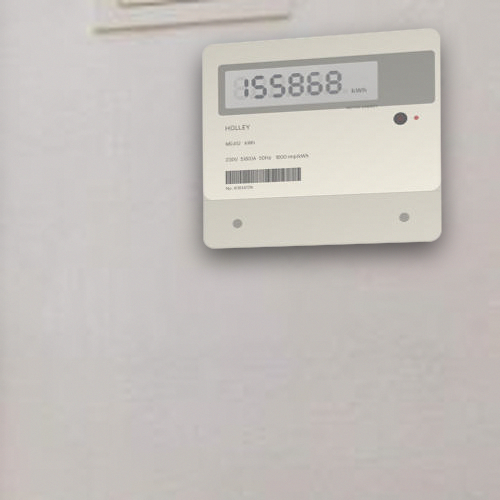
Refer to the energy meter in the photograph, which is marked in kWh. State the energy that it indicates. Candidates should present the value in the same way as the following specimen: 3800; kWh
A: 155868; kWh
